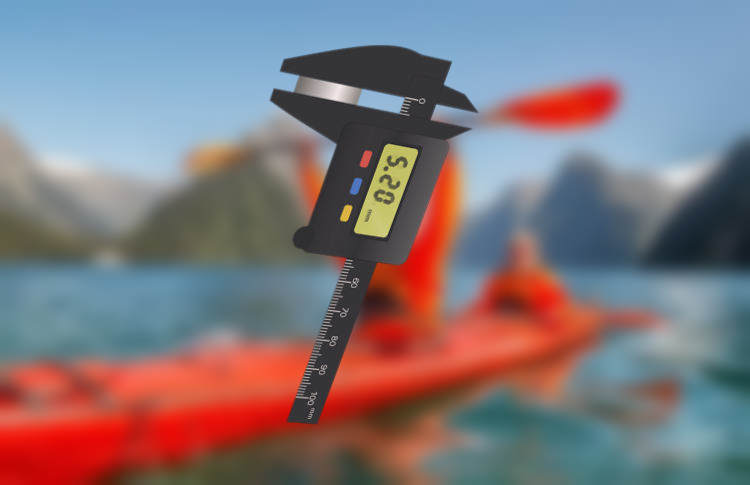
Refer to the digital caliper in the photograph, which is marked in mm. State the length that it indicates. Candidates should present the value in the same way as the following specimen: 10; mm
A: 5.20; mm
